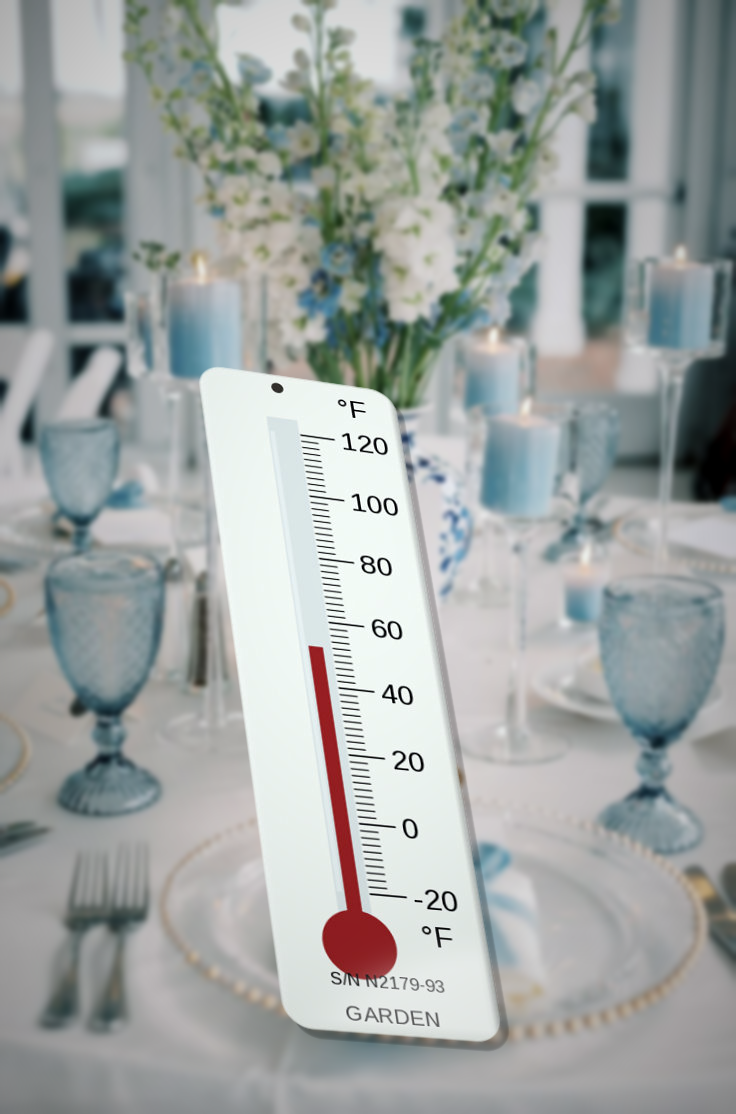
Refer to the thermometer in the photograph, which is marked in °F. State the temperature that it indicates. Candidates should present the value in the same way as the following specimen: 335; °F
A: 52; °F
